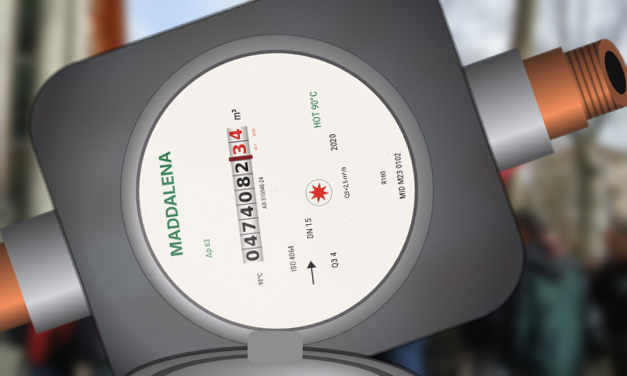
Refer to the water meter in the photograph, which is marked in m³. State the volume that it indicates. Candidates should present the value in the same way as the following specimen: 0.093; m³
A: 474082.34; m³
